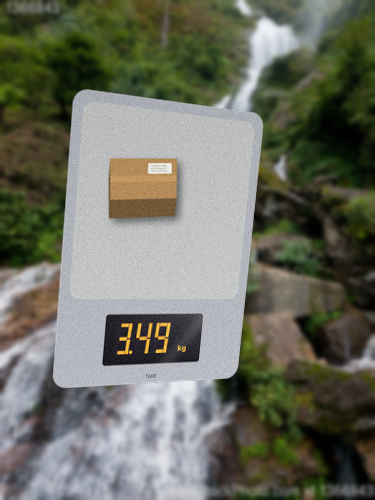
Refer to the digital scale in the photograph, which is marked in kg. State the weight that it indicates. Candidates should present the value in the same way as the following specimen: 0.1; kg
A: 3.49; kg
